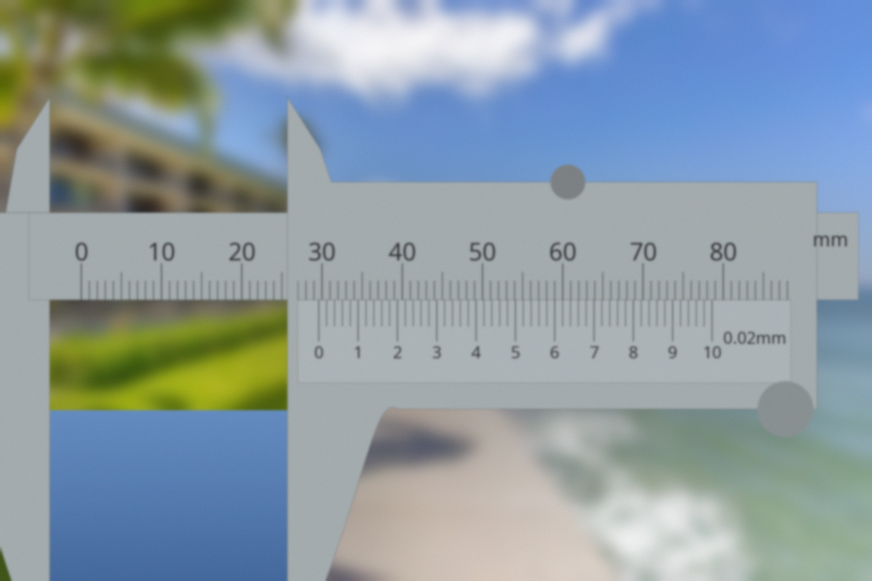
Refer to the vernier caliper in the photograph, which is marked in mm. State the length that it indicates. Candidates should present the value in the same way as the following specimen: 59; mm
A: 29.6; mm
